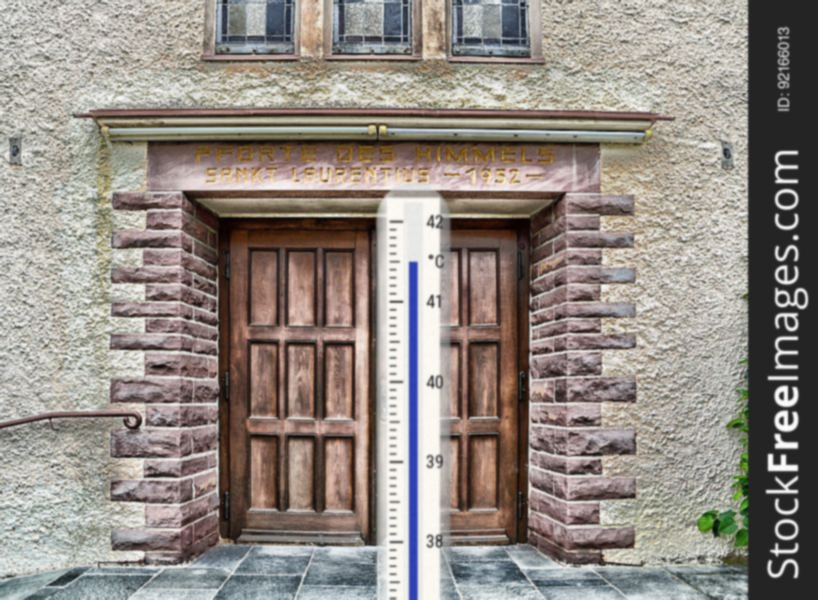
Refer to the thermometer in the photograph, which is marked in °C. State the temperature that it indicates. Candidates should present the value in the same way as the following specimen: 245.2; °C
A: 41.5; °C
